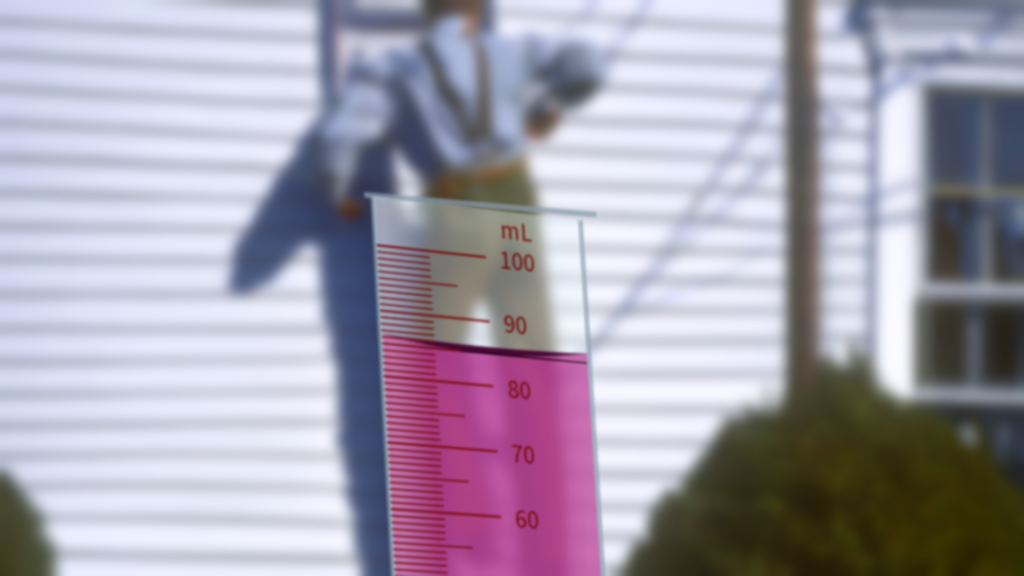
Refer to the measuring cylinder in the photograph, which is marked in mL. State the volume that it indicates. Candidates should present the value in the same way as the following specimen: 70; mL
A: 85; mL
